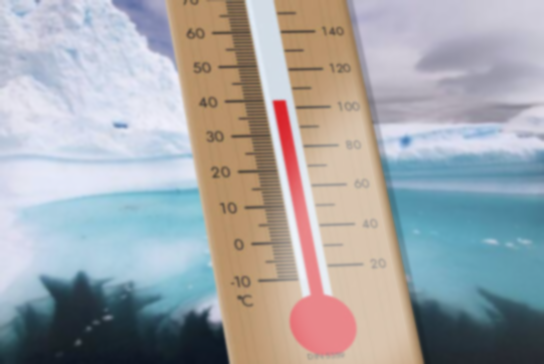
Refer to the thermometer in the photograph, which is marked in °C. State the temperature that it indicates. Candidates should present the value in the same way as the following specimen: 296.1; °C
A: 40; °C
